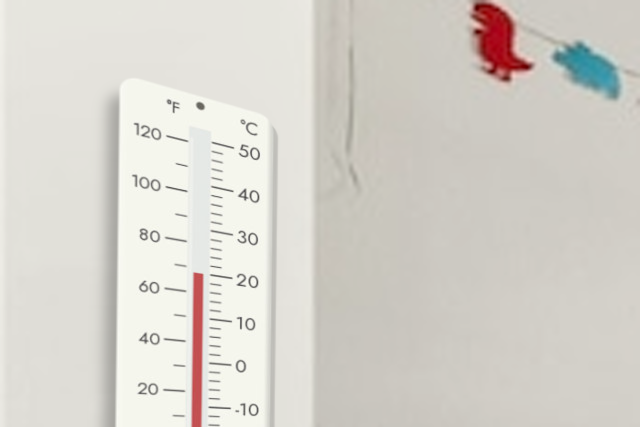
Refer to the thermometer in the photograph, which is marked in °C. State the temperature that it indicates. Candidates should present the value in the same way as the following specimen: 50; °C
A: 20; °C
